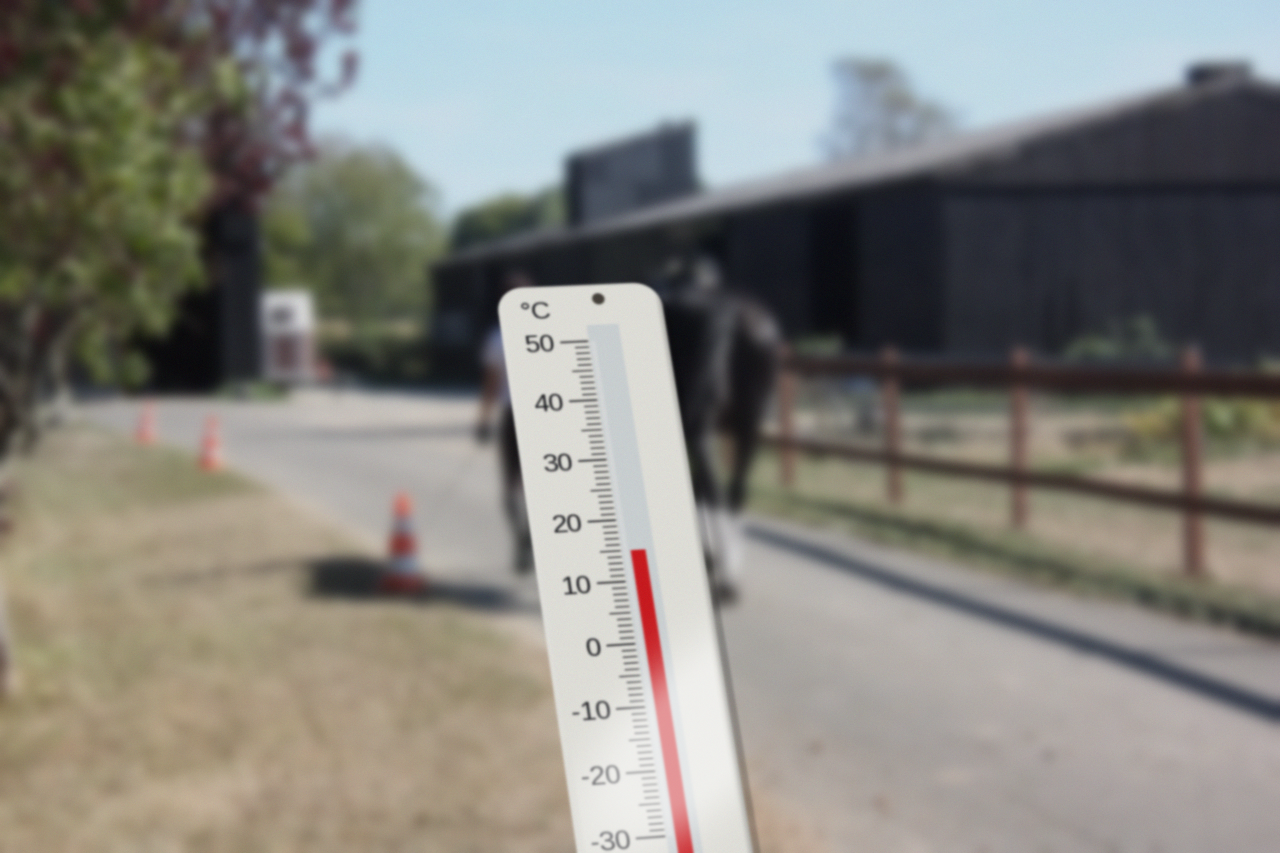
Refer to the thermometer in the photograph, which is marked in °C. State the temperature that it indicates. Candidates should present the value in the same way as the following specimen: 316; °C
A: 15; °C
